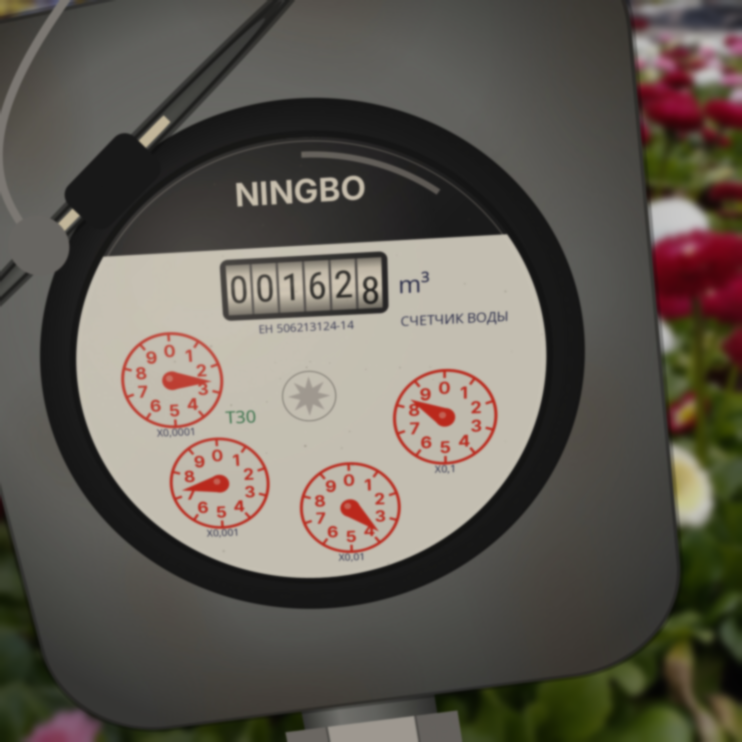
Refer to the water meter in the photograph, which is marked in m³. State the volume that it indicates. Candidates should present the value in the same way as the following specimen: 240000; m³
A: 1627.8372; m³
